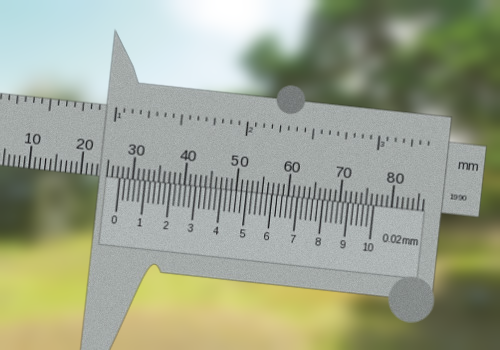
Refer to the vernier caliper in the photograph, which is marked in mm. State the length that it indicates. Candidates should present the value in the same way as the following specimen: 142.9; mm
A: 27.5; mm
